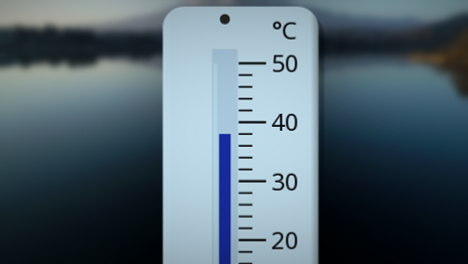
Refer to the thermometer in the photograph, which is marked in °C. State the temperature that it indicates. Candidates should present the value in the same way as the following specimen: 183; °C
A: 38; °C
